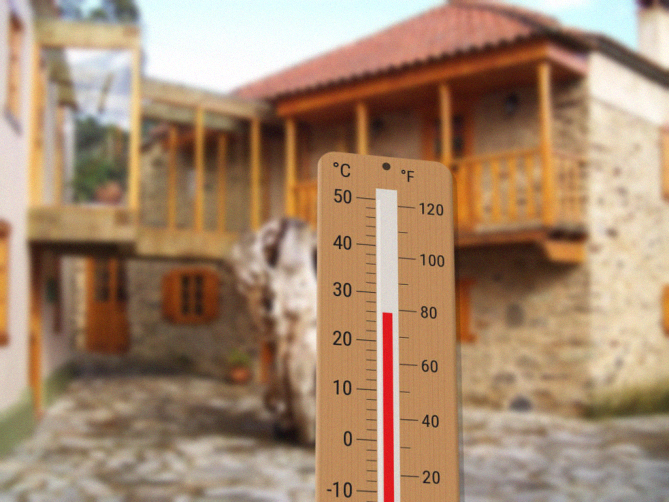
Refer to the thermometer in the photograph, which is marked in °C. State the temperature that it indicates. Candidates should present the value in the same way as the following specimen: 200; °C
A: 26; °C
